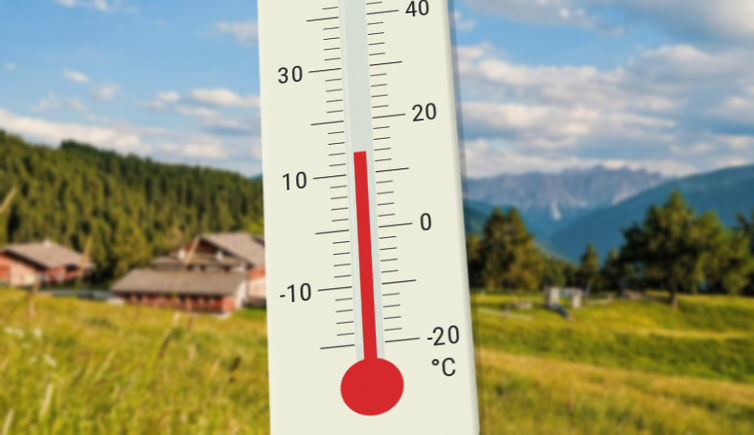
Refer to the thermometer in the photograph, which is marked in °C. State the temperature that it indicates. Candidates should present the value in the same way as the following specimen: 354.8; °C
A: 14; °C
